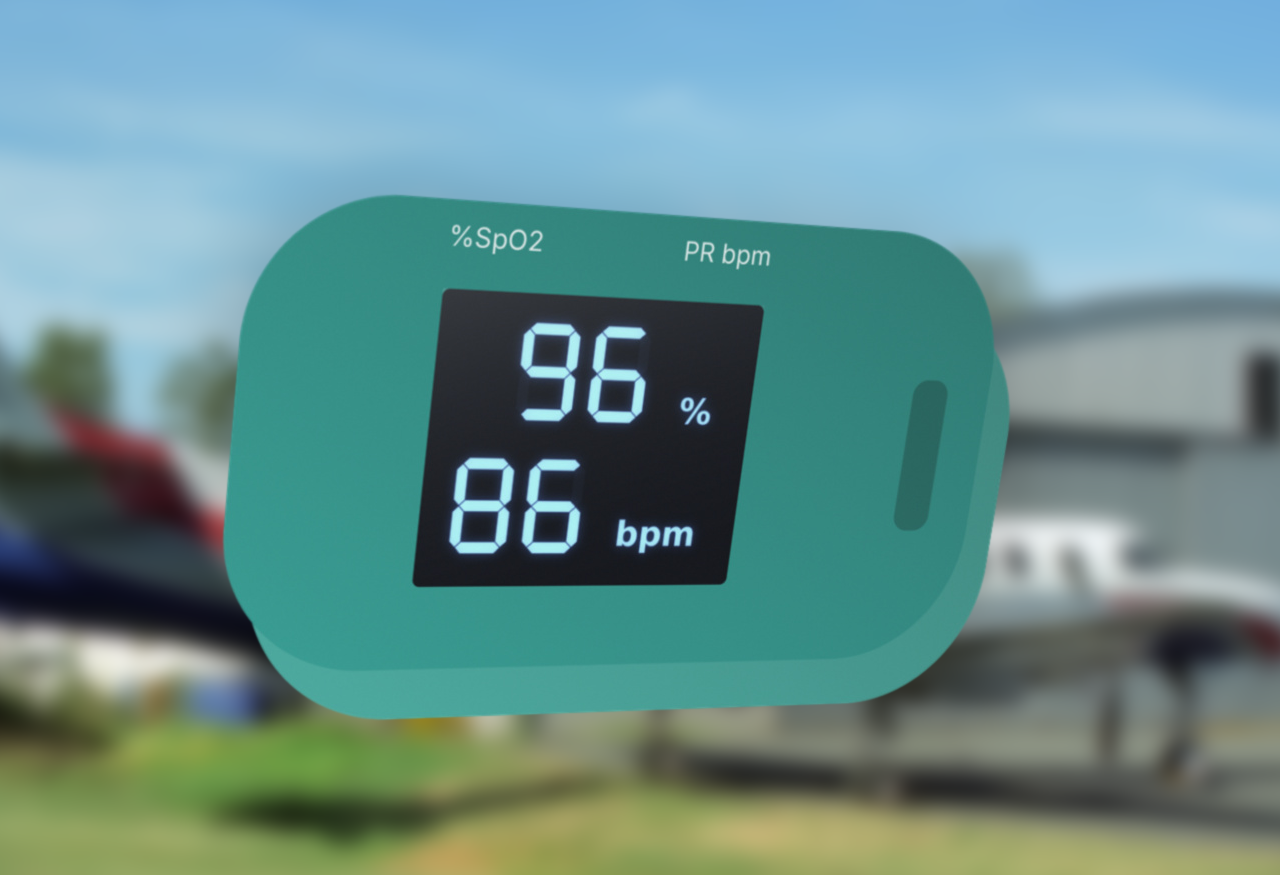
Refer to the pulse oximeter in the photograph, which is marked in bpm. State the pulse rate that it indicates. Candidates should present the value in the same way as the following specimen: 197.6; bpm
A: 86; bpm
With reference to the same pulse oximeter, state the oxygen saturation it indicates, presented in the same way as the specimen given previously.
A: 96; %
